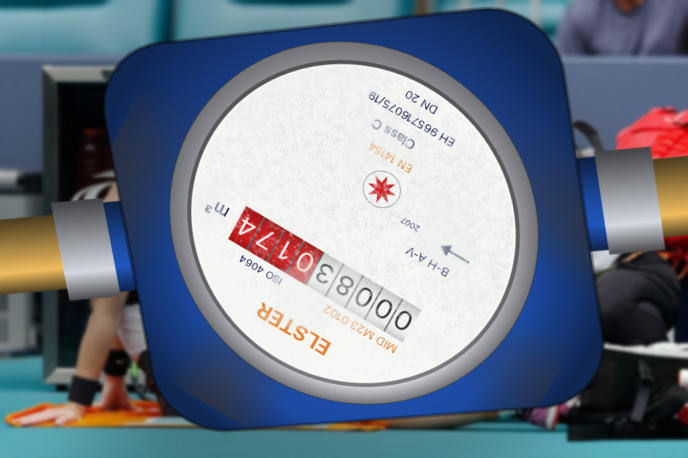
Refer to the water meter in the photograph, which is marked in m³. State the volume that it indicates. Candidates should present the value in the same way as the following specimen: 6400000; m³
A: 83.0174; m³
